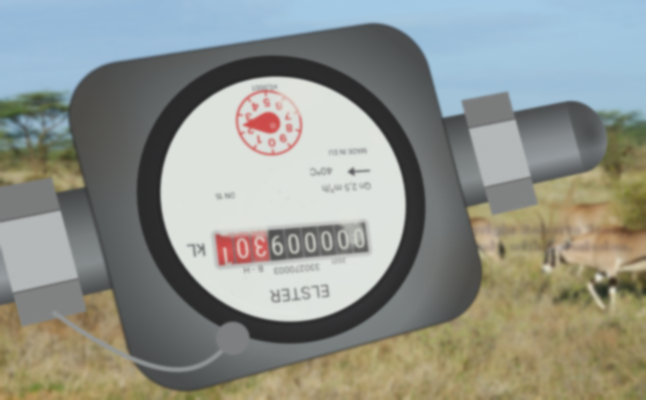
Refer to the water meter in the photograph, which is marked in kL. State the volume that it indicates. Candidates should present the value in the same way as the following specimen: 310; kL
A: 9.3012; kL
